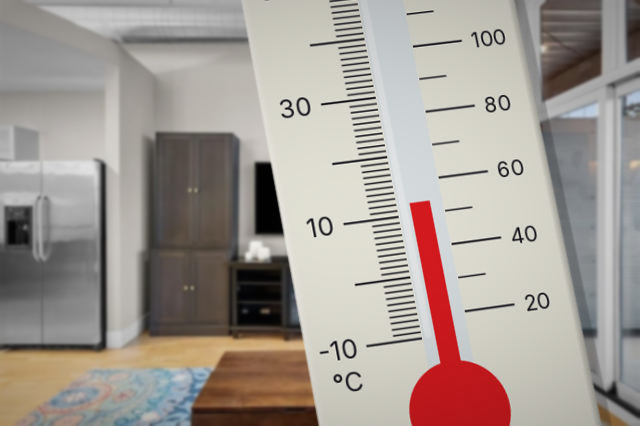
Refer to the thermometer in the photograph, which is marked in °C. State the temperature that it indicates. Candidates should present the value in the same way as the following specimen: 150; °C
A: 12; °C
